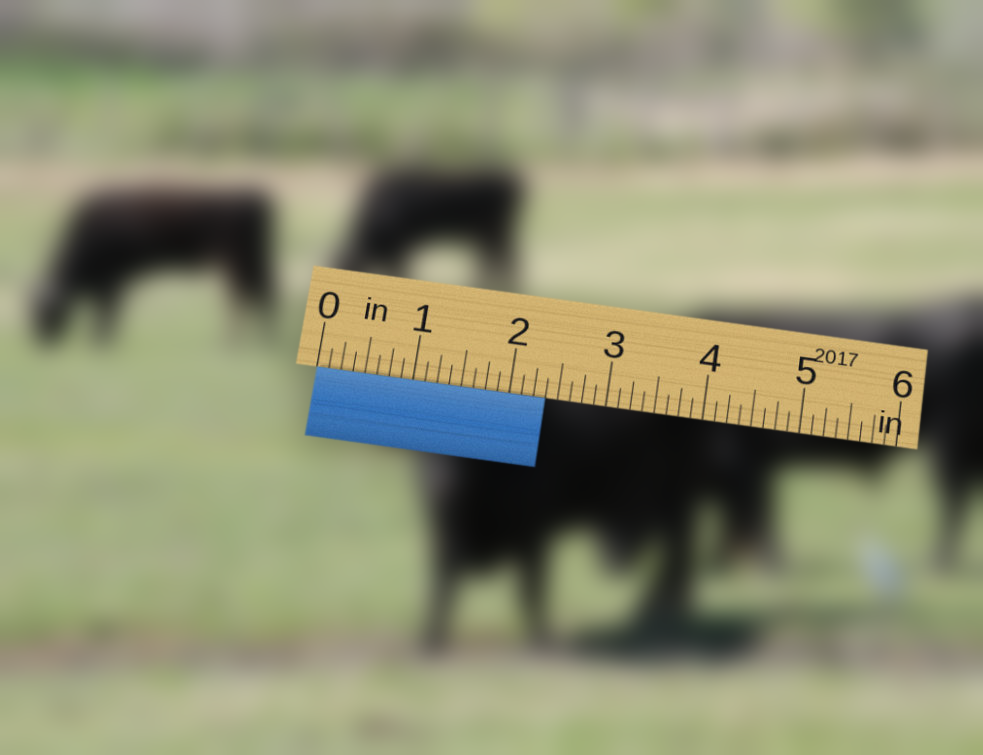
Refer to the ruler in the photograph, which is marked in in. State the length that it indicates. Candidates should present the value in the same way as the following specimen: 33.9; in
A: 2.375; in
